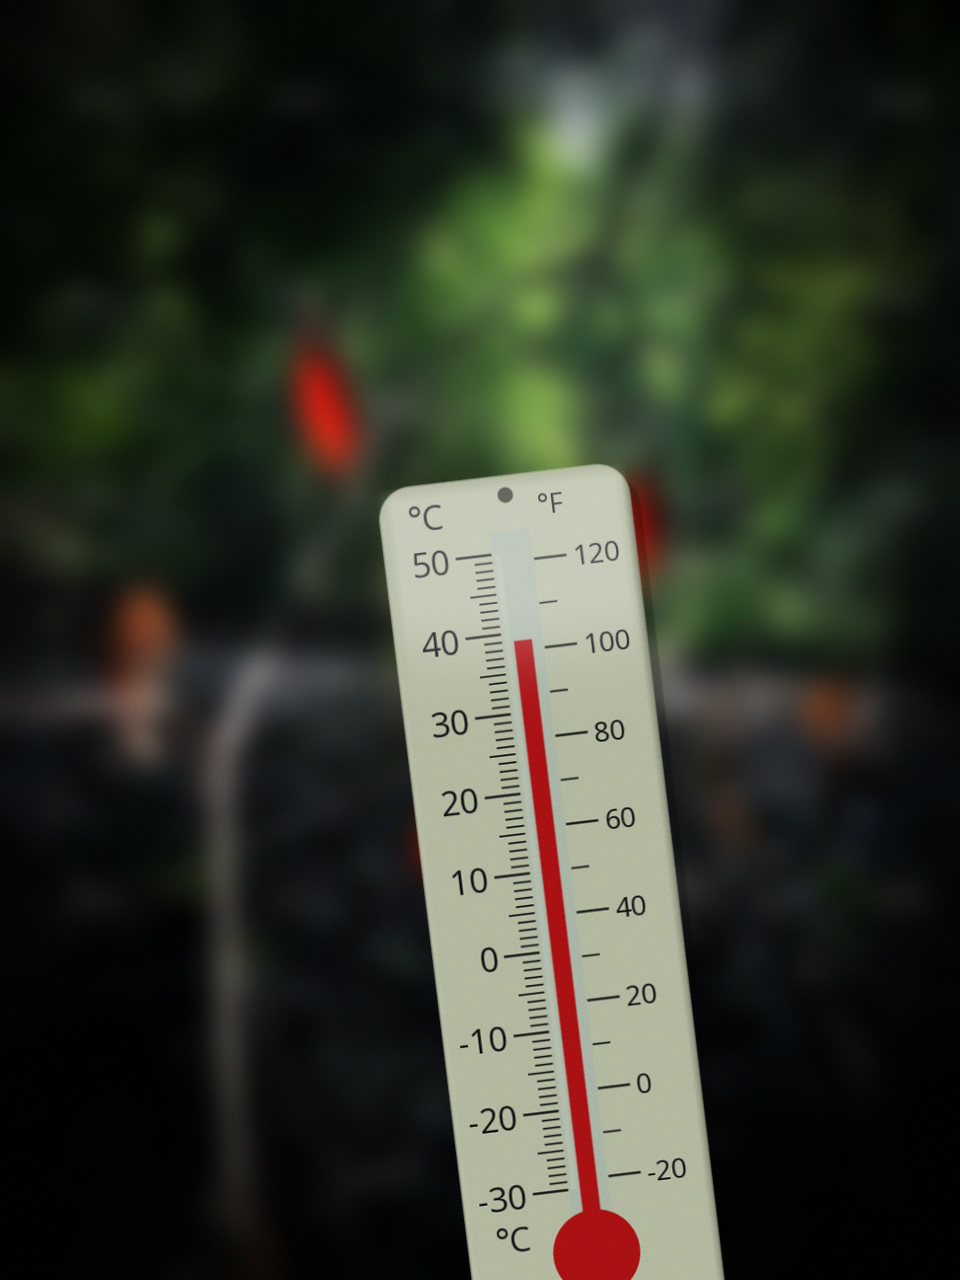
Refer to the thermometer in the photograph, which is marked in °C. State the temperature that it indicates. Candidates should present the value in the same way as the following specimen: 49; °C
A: 39; °C
